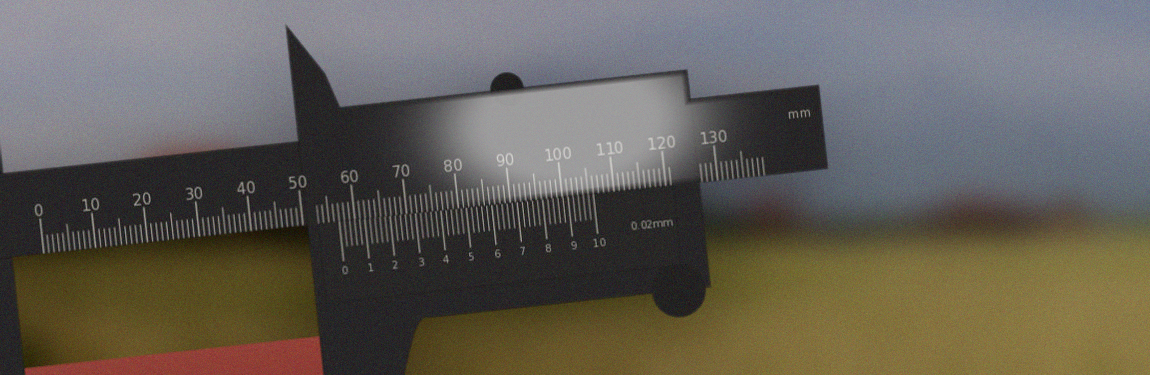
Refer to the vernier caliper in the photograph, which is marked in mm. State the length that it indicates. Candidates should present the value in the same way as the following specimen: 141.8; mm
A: 57.0; mm
